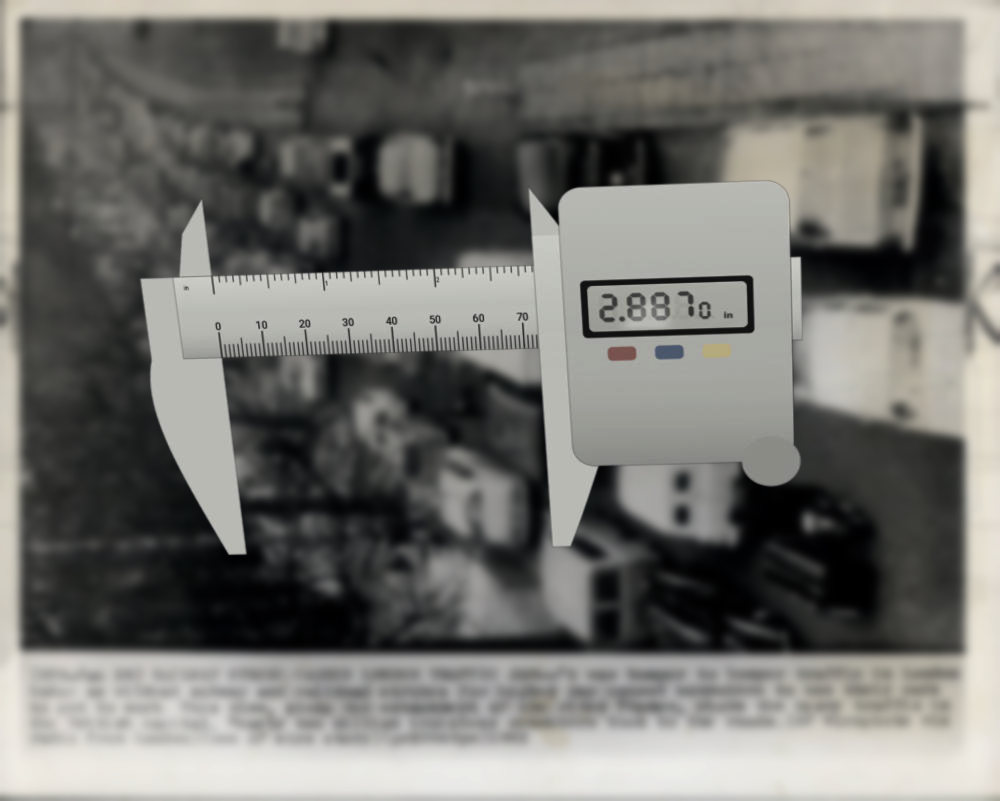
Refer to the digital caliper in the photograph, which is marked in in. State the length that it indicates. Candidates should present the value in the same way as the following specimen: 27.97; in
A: 2.8870; in
